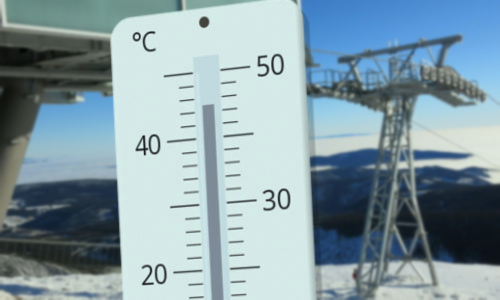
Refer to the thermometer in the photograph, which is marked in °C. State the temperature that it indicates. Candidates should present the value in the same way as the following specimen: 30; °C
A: 45; °C
